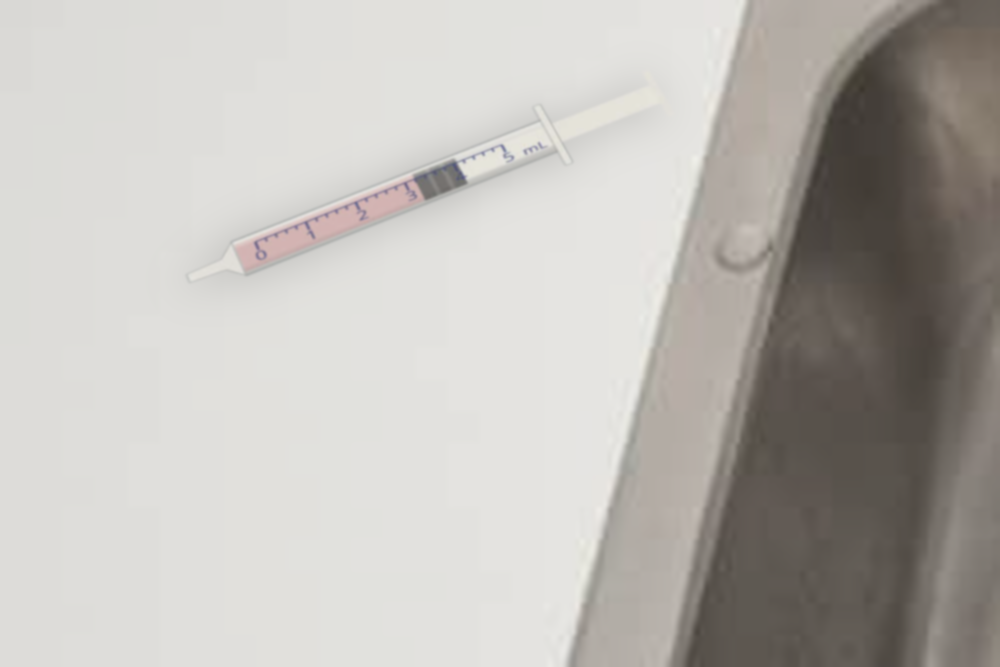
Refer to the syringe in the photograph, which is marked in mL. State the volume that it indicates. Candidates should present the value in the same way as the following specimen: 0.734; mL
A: 3.2; mL
